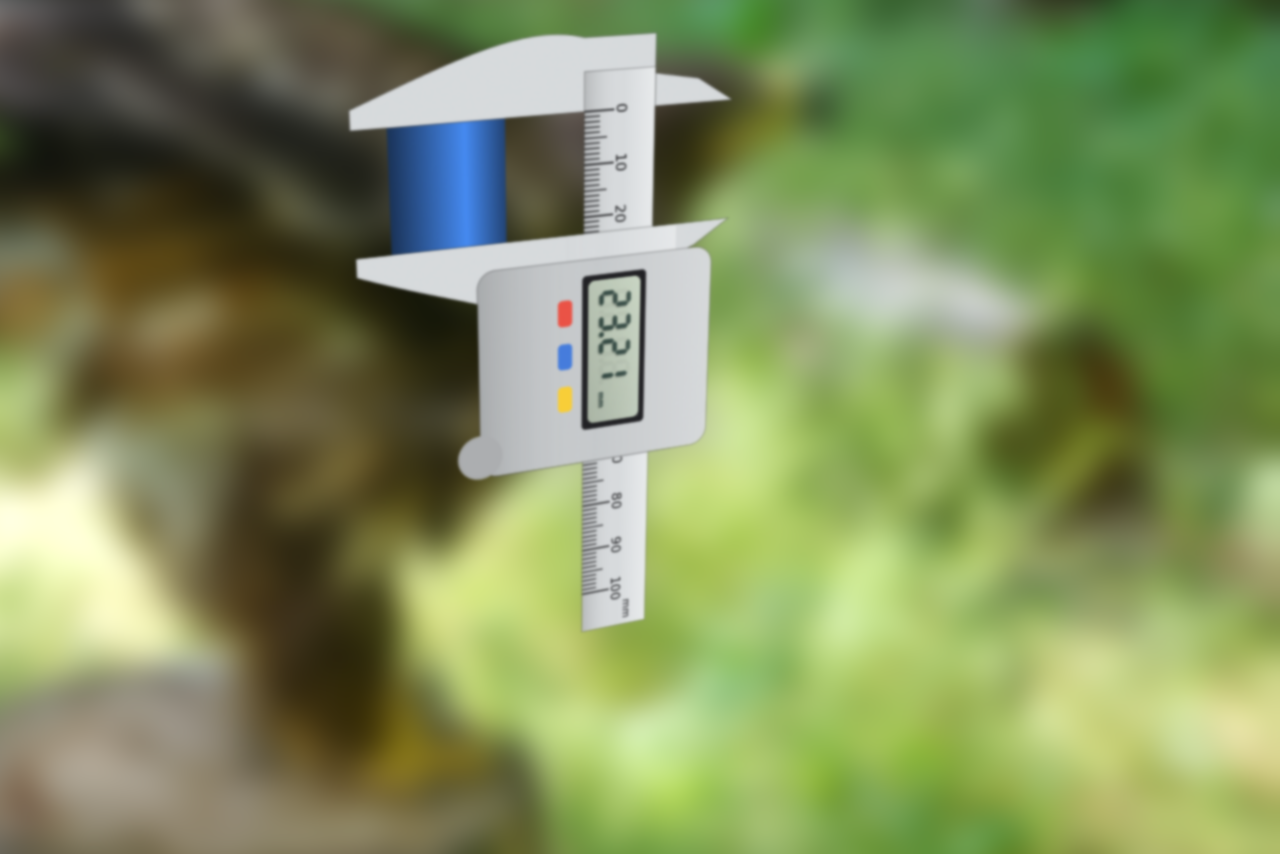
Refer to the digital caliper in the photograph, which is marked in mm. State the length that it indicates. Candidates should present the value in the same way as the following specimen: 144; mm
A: 23.21; mm
